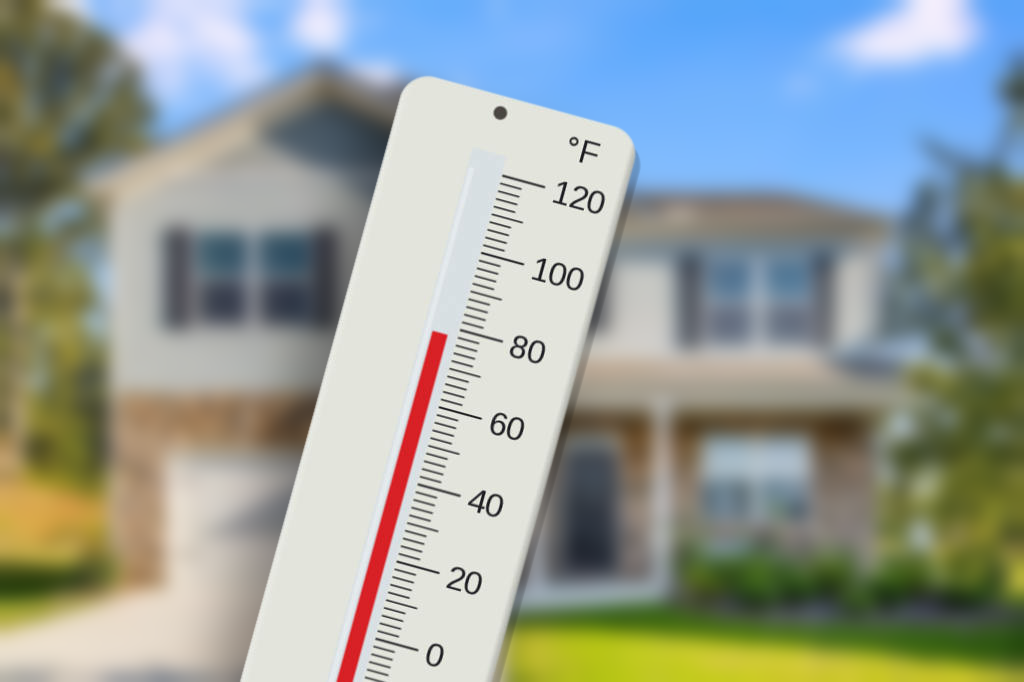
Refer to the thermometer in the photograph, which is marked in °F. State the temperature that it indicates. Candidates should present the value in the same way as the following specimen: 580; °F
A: 78; °F
